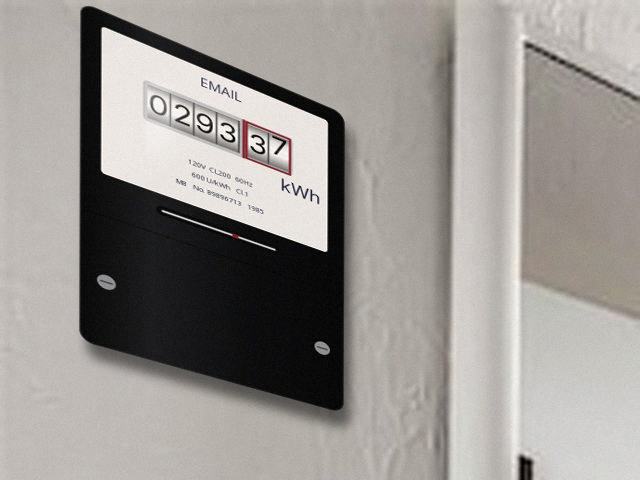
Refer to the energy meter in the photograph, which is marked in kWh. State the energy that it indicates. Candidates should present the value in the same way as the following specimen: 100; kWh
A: 293.37; kWh
